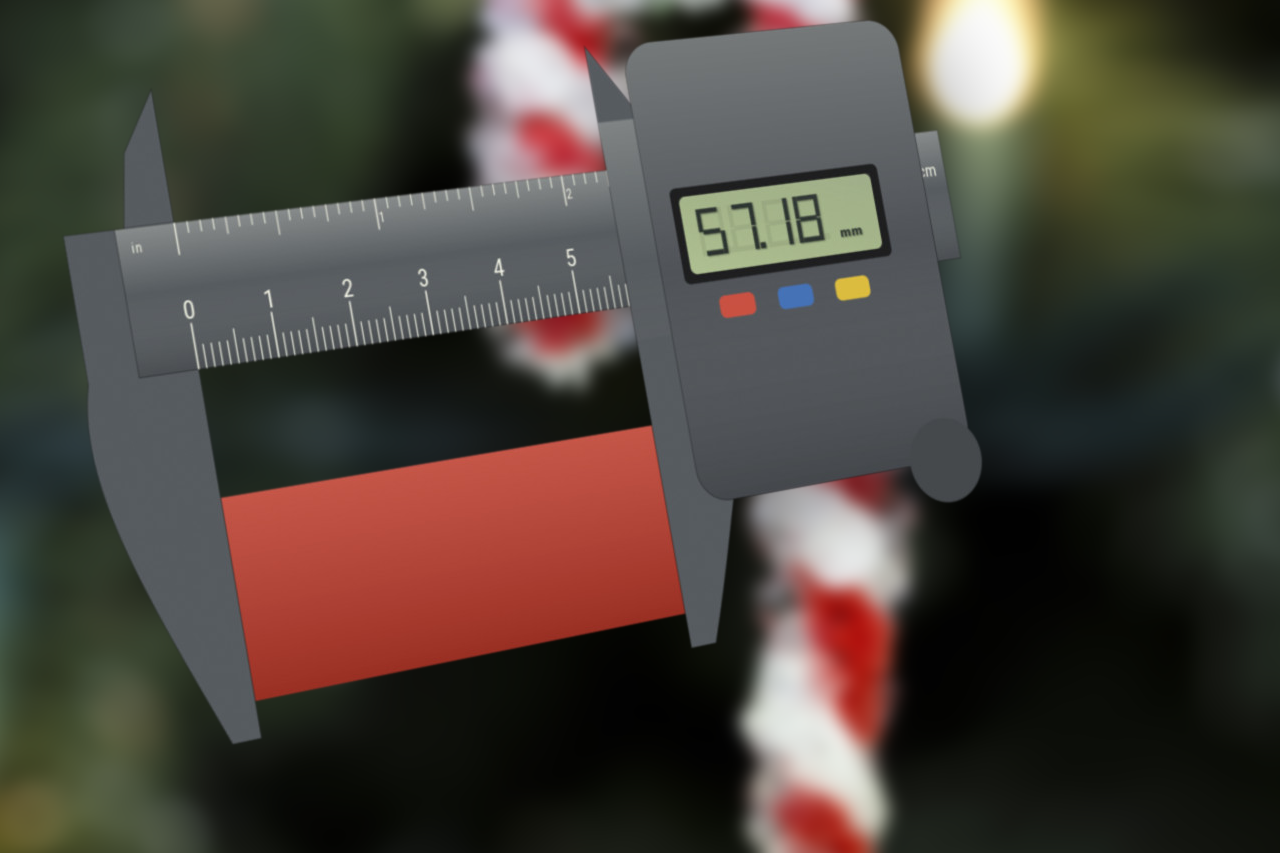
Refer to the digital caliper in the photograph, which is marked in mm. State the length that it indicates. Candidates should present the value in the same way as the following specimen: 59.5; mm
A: 57.18; mm
